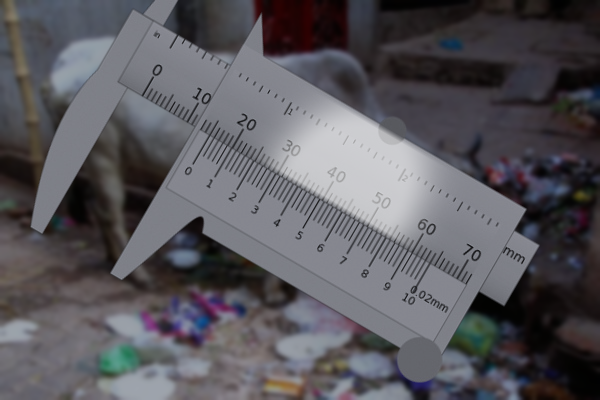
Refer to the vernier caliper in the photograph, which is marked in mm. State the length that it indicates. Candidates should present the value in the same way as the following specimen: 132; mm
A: 15.0; mm
